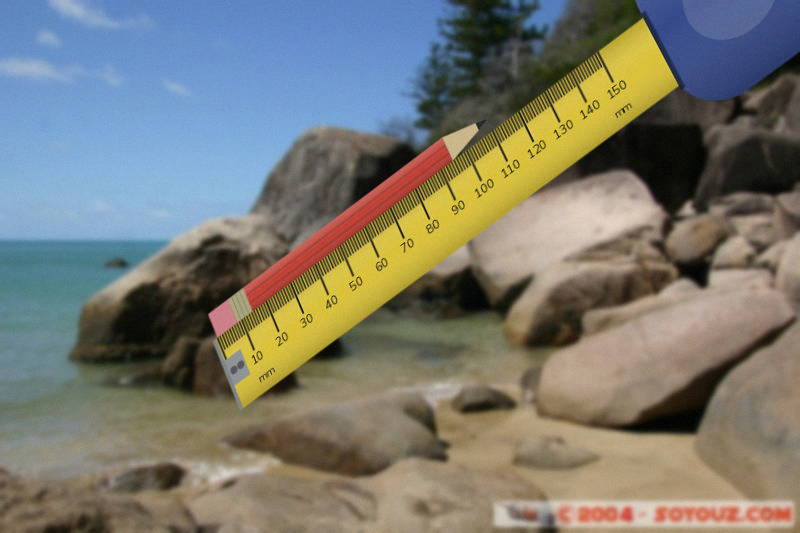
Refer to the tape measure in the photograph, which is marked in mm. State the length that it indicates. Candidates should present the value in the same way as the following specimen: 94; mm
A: 110; mm
